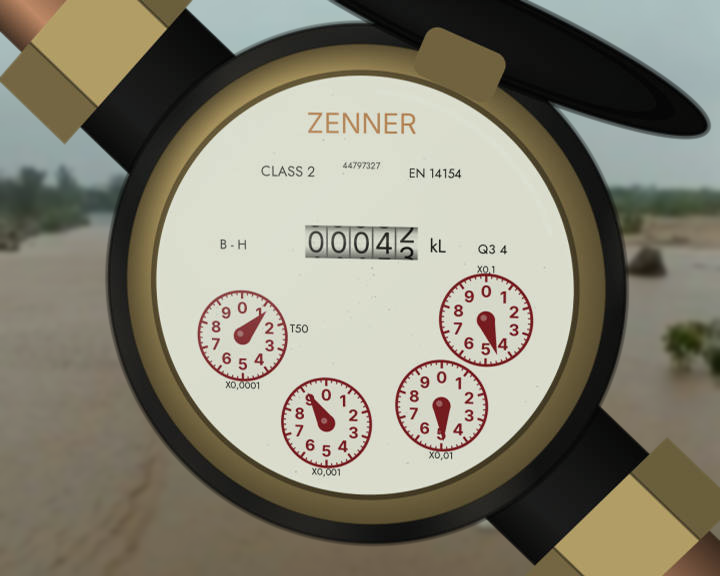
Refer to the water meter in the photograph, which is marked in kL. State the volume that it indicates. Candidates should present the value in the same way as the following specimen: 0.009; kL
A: 42.4491; kL
